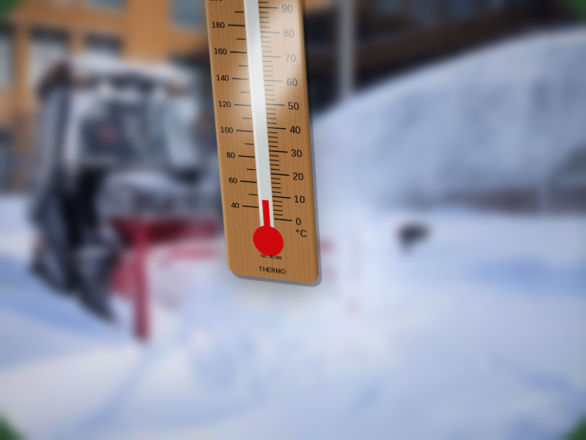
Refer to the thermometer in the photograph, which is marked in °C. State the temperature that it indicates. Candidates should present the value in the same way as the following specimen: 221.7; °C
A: 8; °C
